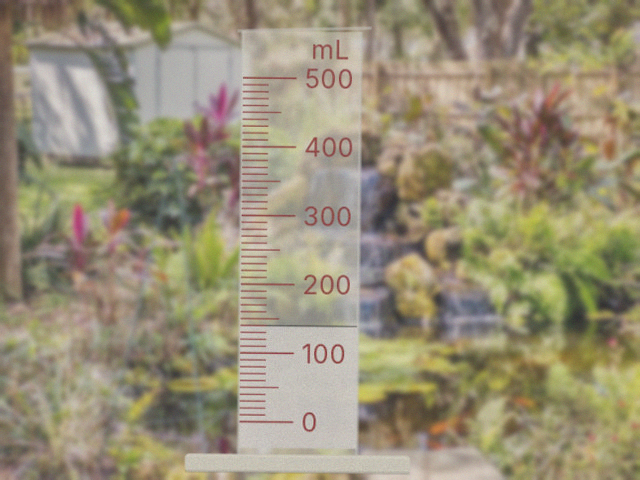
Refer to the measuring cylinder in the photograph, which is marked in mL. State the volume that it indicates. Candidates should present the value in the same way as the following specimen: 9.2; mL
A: 140; mL
